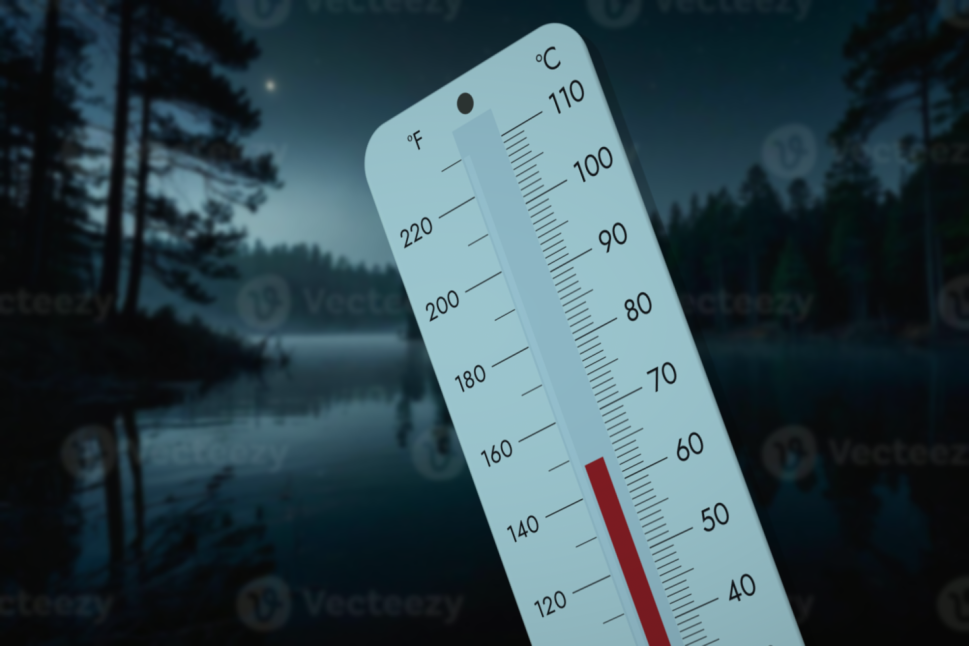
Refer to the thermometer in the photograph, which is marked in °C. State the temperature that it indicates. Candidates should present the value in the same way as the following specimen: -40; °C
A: 64; °C
